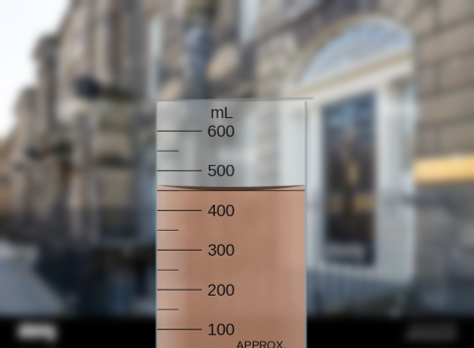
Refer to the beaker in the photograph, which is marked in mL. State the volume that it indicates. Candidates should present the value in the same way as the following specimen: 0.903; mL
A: 450; mL
